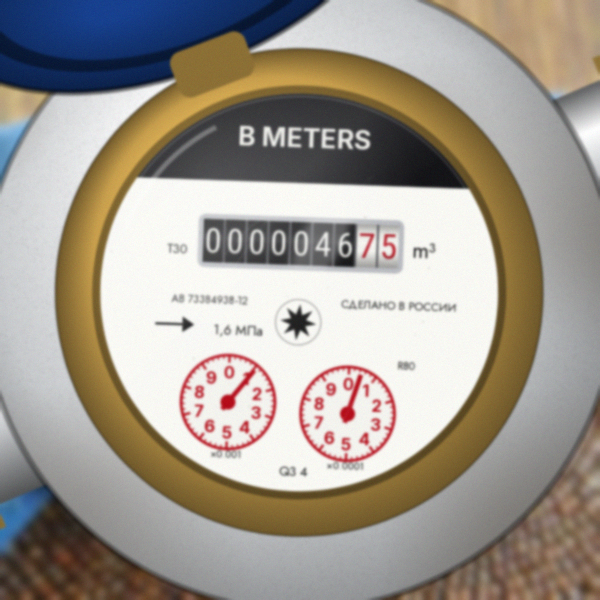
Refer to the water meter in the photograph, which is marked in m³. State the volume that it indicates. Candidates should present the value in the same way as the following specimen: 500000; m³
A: 46.7510; m³
